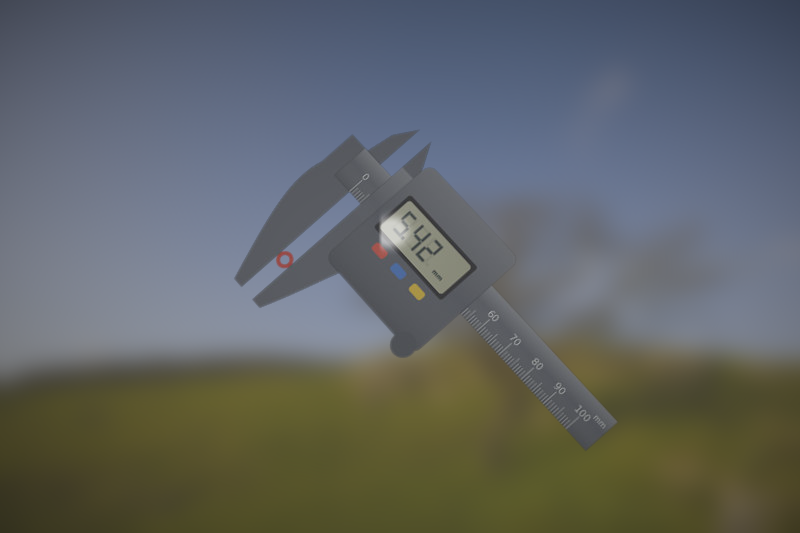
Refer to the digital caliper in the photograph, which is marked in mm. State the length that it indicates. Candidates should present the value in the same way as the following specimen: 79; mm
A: 5.42; mm
